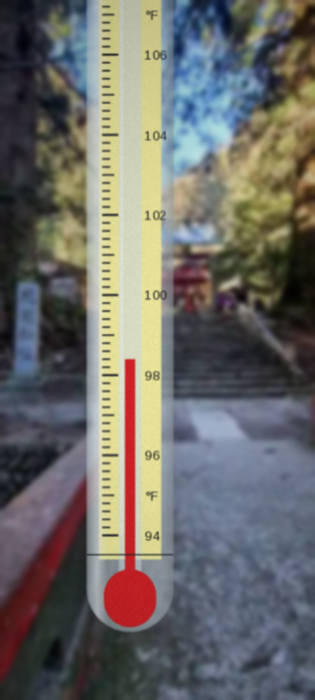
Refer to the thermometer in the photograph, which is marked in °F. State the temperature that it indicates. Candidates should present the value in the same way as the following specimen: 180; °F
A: 98.4; °F
